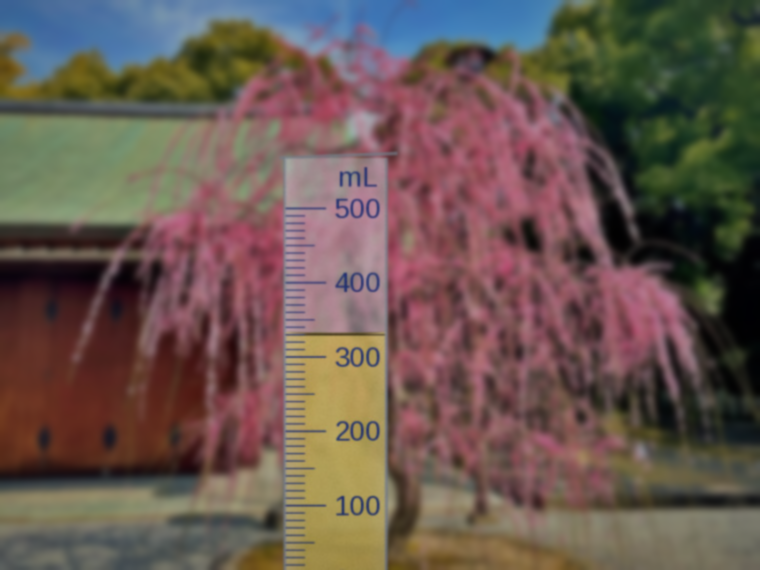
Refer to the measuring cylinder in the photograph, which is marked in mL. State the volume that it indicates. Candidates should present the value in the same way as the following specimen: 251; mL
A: 330; mL
